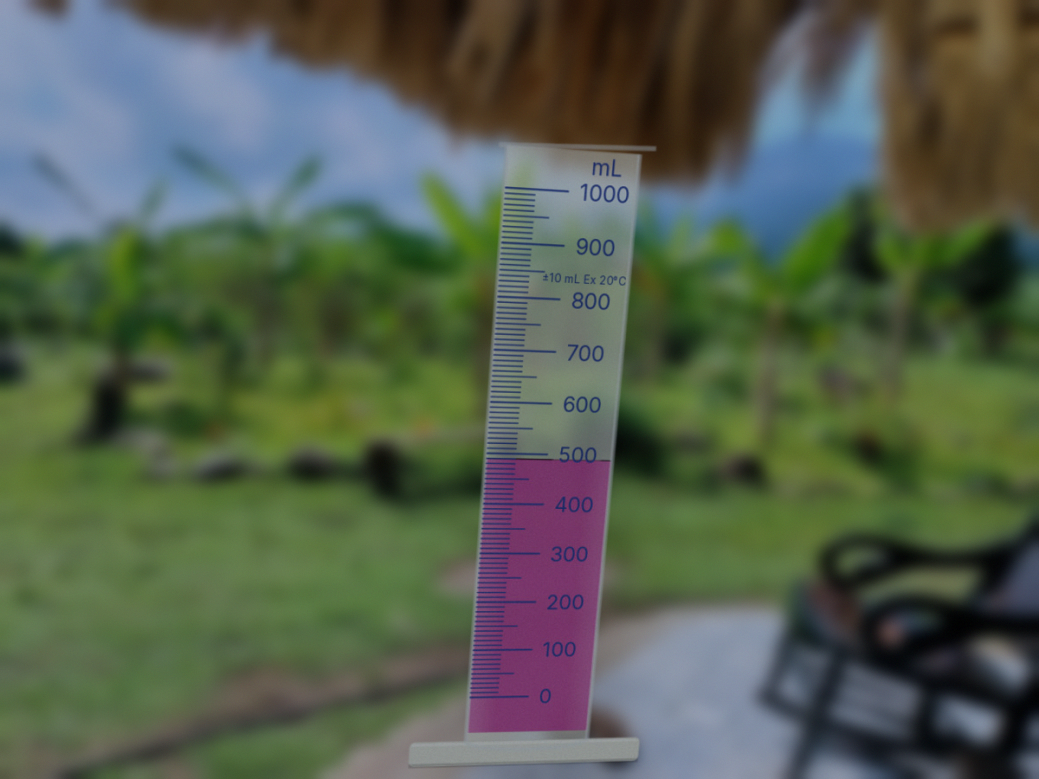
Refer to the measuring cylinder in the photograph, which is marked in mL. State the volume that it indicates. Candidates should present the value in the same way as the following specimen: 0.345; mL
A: 490; mL
